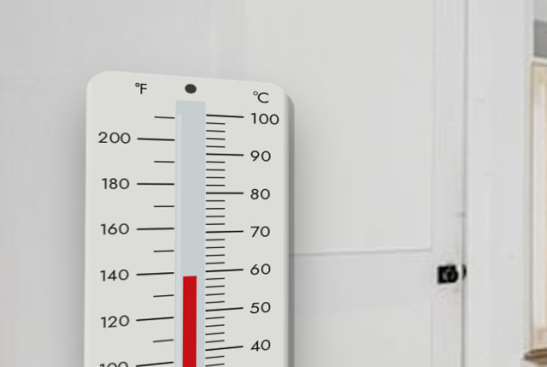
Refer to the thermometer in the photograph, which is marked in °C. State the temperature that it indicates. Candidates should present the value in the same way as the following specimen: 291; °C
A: 59; °C
